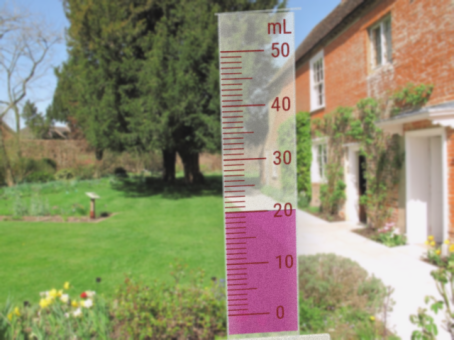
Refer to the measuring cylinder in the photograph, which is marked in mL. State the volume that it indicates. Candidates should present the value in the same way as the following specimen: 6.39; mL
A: 20; mL
